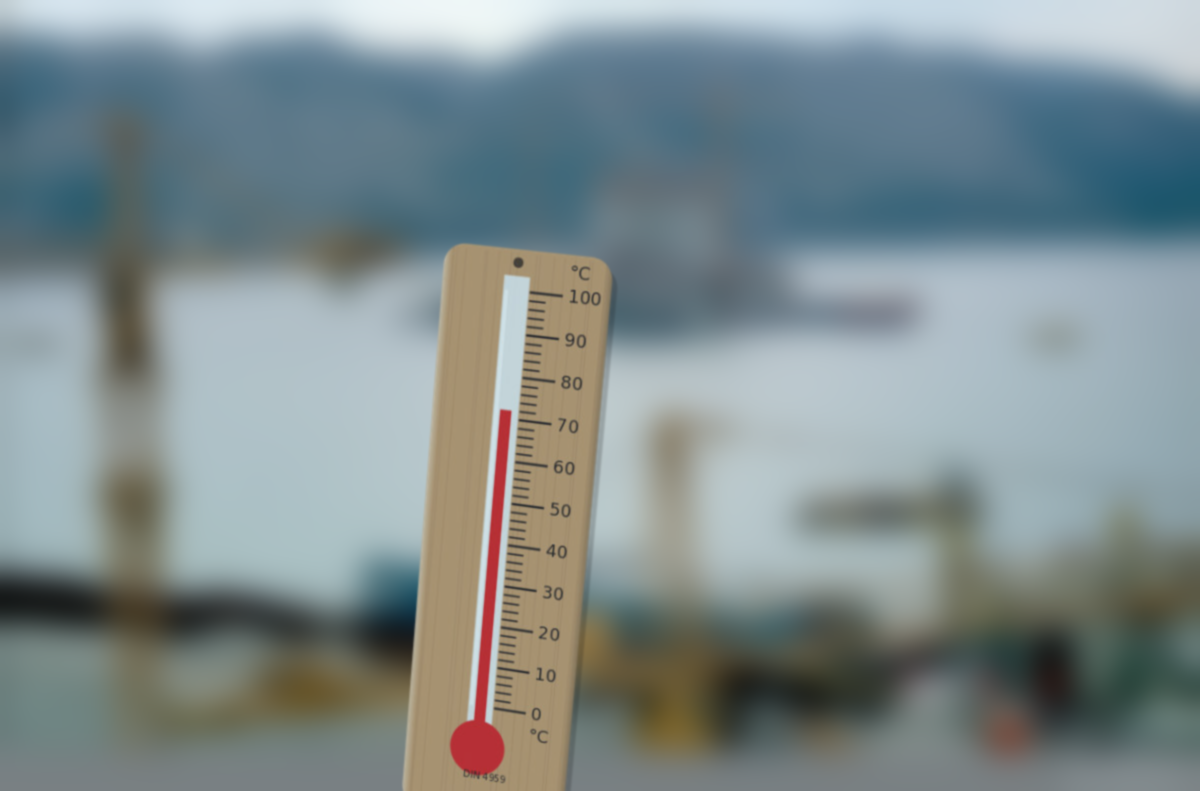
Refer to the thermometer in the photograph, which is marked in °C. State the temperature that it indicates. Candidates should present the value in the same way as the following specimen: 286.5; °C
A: 72; °C
